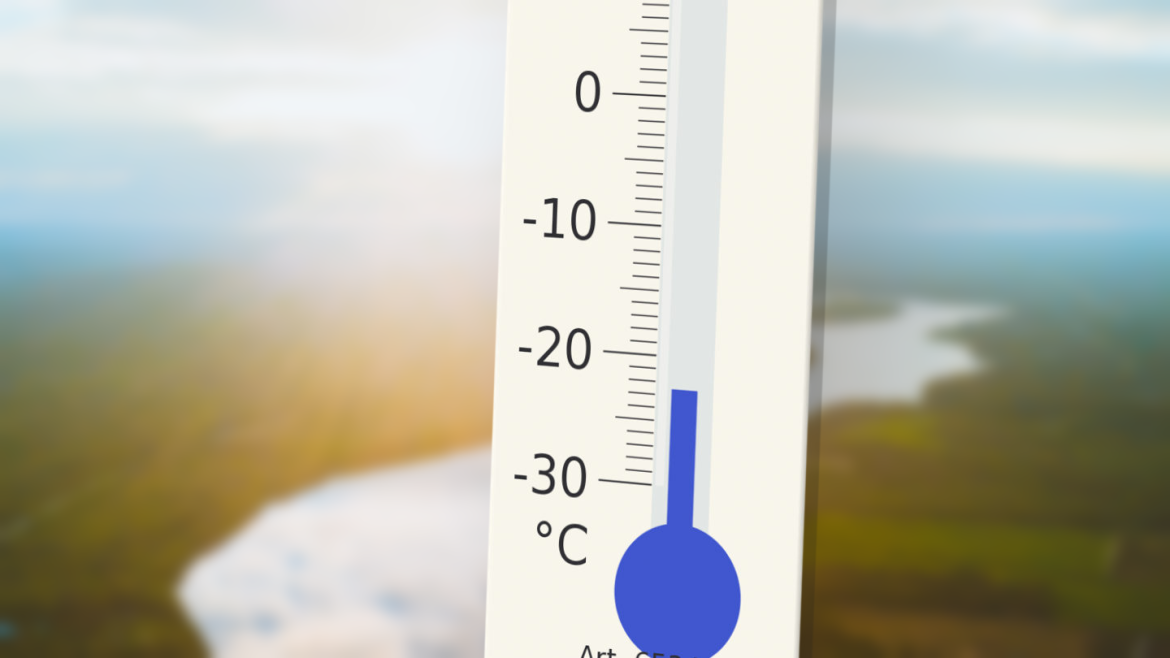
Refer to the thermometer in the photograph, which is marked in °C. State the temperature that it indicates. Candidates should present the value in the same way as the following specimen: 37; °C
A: -22.5; °C
